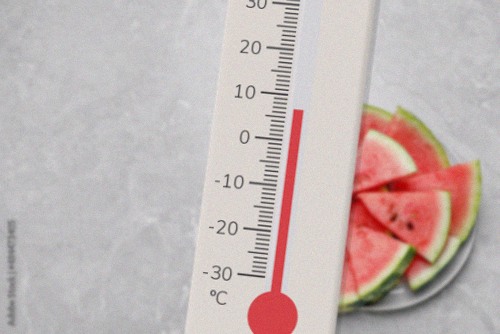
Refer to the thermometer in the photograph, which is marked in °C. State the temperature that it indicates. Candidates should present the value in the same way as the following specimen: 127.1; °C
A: 7; °C
